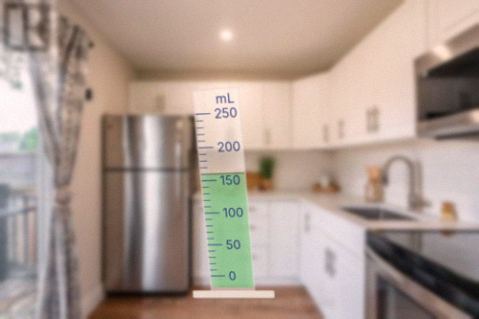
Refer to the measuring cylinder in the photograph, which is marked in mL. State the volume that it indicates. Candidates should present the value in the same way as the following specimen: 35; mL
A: 160; mL
